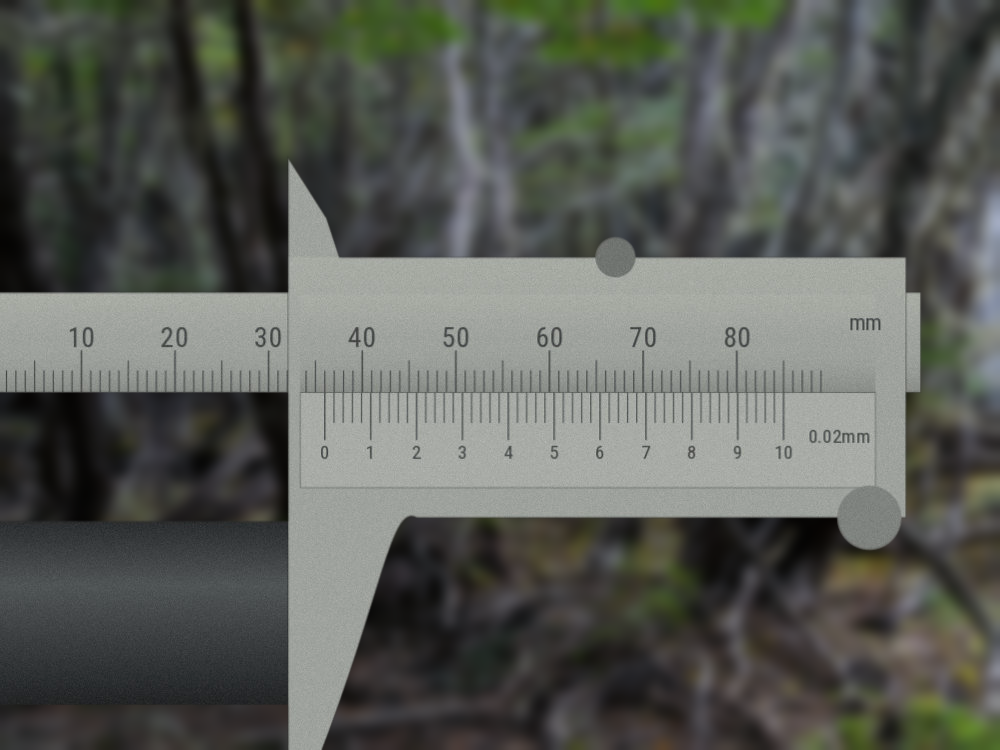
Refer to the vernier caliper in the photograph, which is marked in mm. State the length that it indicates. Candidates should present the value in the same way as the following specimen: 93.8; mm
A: 36.0; mm
